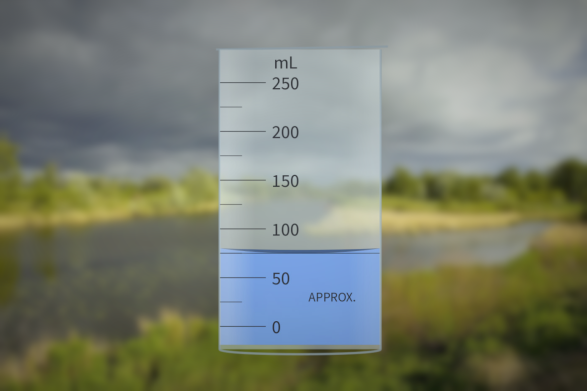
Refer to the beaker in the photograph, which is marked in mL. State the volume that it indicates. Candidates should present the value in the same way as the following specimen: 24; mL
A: 75; mL
